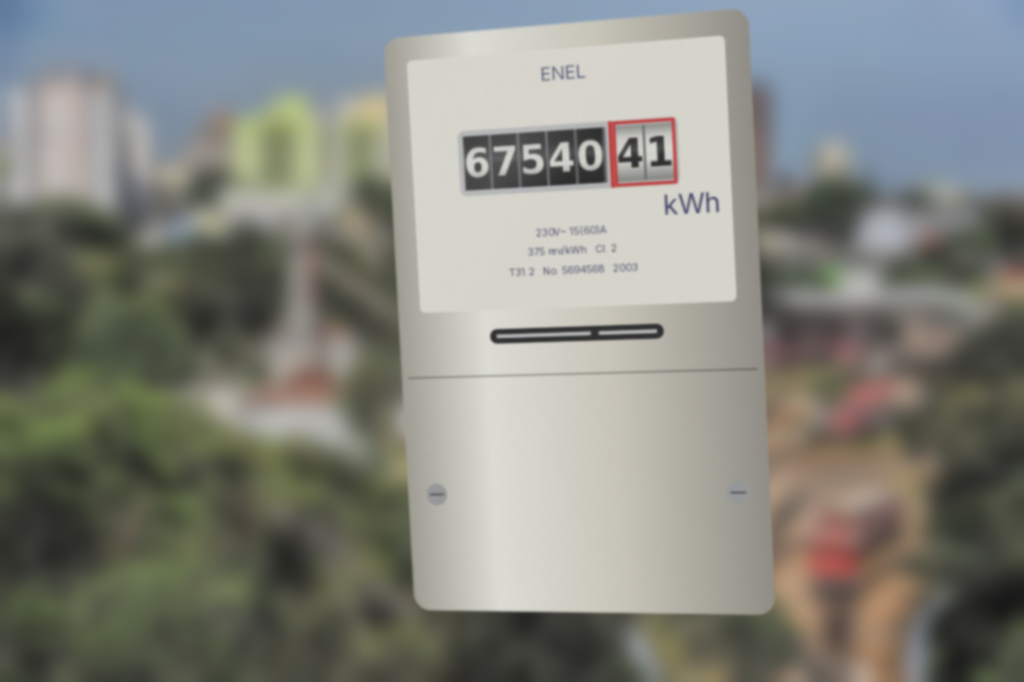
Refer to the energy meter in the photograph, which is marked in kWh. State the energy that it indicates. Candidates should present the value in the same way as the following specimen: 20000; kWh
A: 67540.41; kWh
